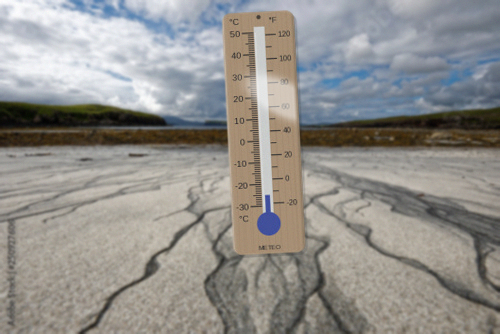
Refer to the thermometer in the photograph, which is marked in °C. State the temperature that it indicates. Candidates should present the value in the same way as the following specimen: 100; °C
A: -25; °C
